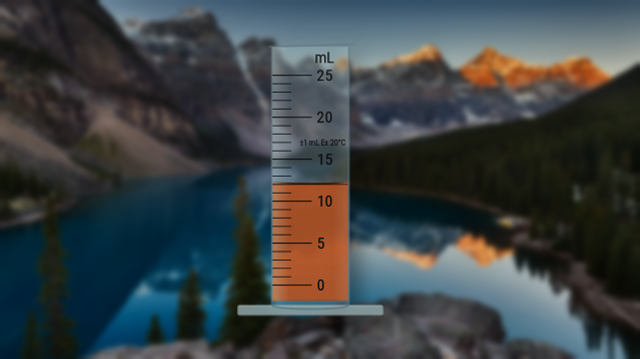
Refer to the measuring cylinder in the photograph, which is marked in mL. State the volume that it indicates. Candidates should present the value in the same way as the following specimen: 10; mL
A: 12; mL
